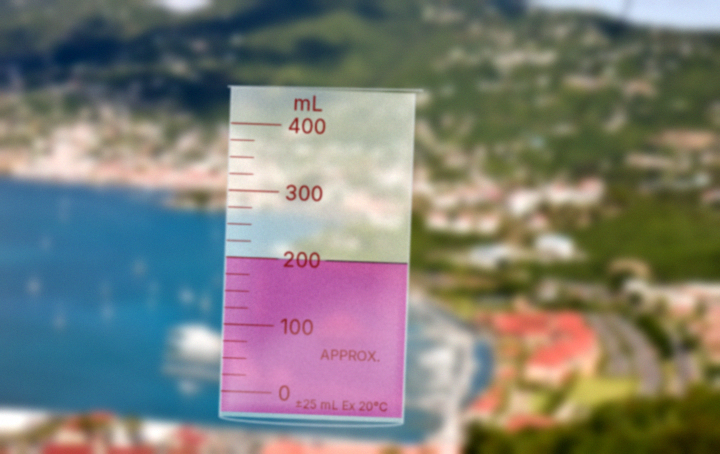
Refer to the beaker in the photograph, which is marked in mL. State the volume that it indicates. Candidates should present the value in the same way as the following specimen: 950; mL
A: 200; mL
